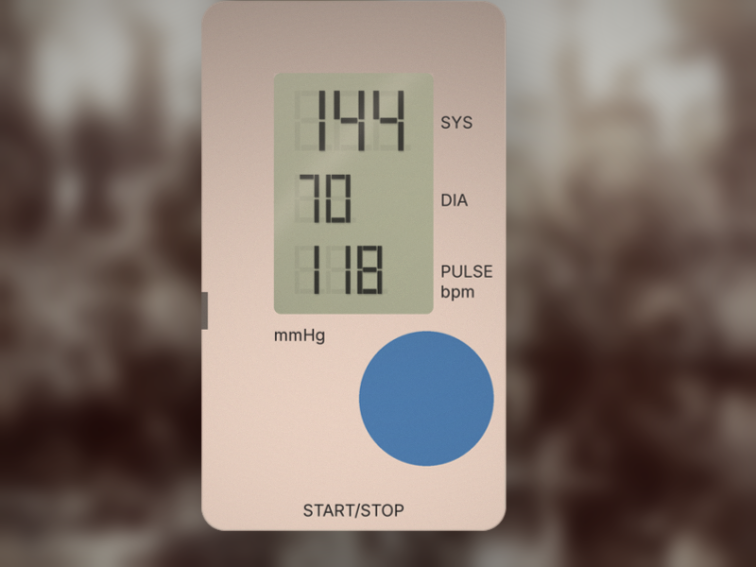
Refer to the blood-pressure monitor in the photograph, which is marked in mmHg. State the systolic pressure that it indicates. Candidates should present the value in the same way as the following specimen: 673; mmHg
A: 144; mmHg
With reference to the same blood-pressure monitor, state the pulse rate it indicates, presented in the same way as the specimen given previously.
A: 118; bpm
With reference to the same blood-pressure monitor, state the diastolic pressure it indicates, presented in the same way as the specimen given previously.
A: 70; mmHg
